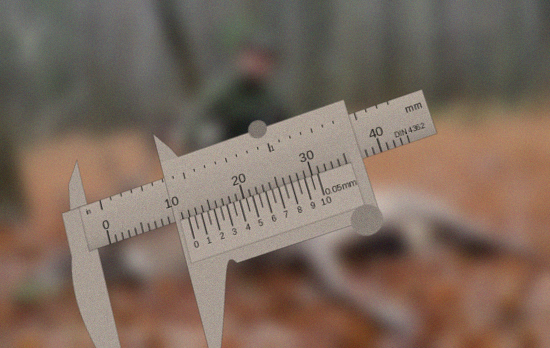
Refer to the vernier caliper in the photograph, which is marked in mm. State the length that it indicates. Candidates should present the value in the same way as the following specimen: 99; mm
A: 11.8; mm
